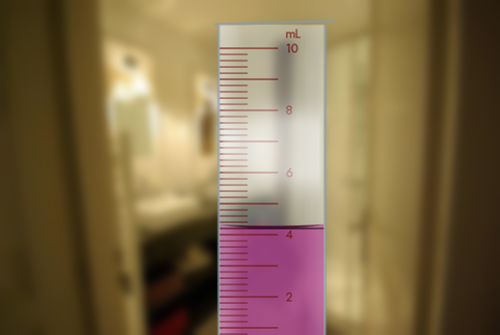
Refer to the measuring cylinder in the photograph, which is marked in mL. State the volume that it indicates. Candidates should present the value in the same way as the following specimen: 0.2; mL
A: 4.2; mL
